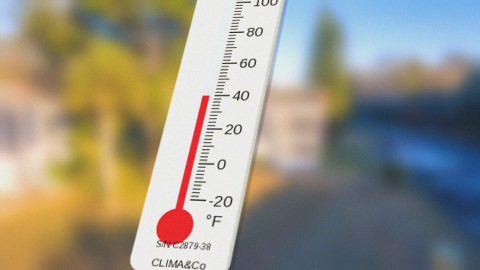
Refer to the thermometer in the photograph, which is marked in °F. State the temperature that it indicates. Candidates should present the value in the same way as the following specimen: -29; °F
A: 40; °F
